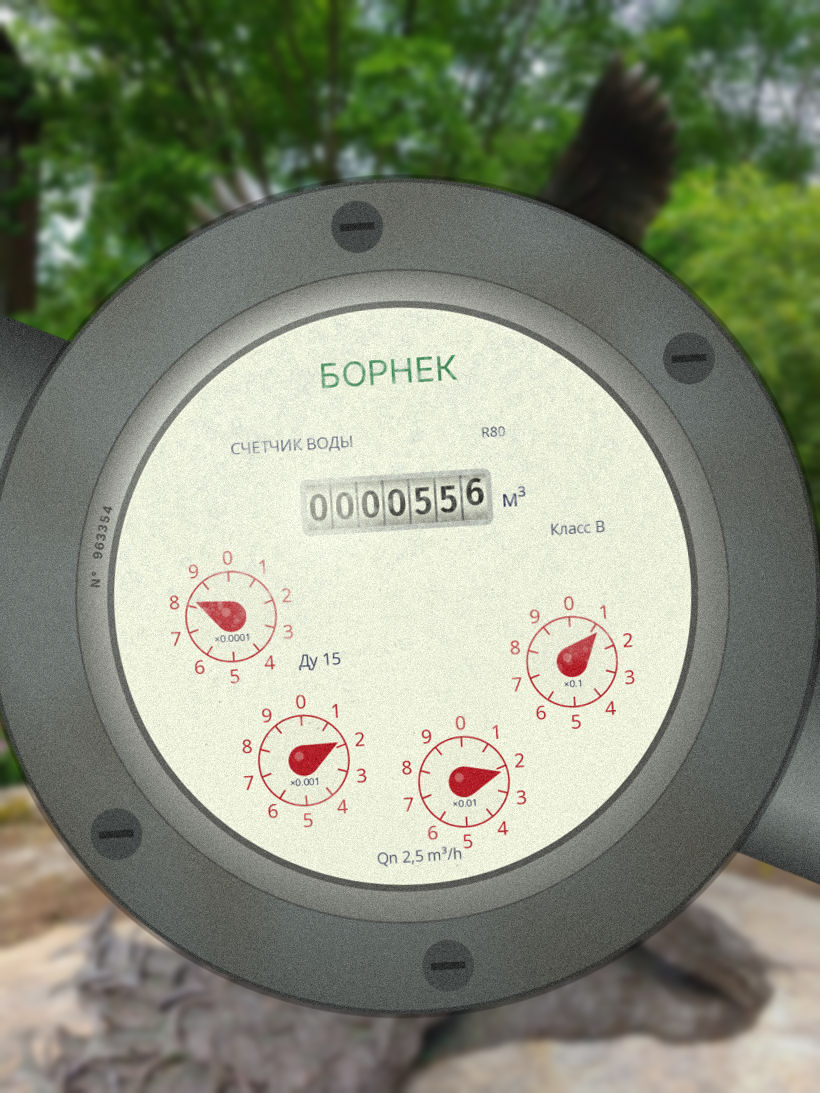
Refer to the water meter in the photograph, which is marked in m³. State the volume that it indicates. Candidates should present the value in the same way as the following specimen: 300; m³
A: 556.1218; m³
